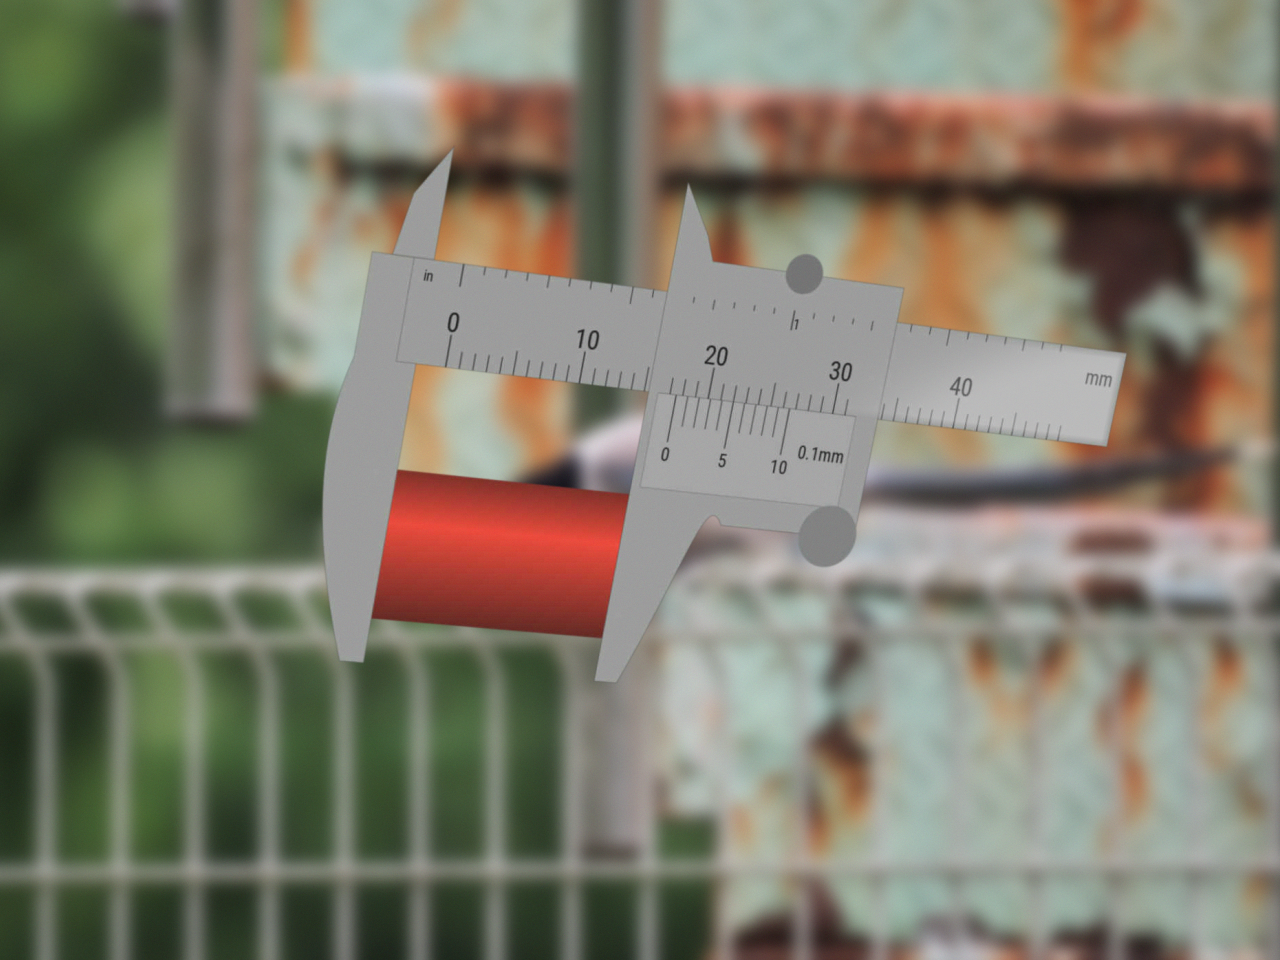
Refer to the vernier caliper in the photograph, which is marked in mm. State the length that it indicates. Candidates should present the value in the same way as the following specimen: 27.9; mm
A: 17.5; mm
